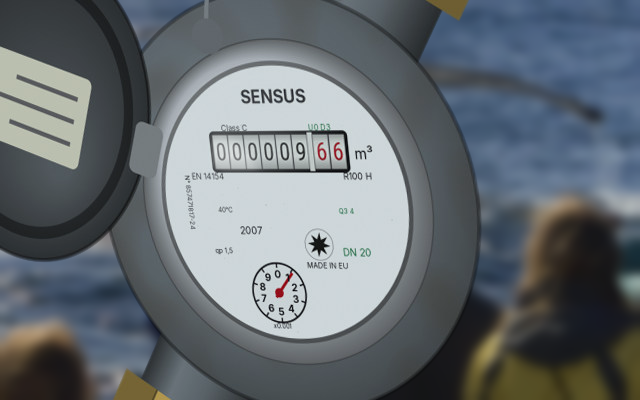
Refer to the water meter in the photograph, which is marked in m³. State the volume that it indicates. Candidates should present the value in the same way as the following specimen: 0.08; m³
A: 9.661; m³
